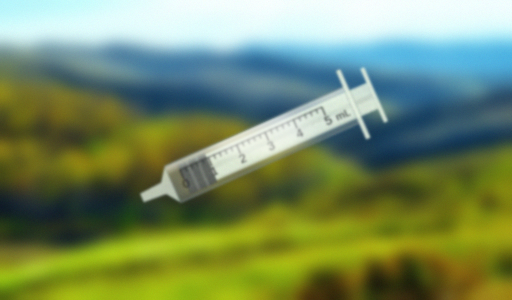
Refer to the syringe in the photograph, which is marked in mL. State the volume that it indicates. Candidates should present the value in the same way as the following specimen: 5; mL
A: 0; mL
